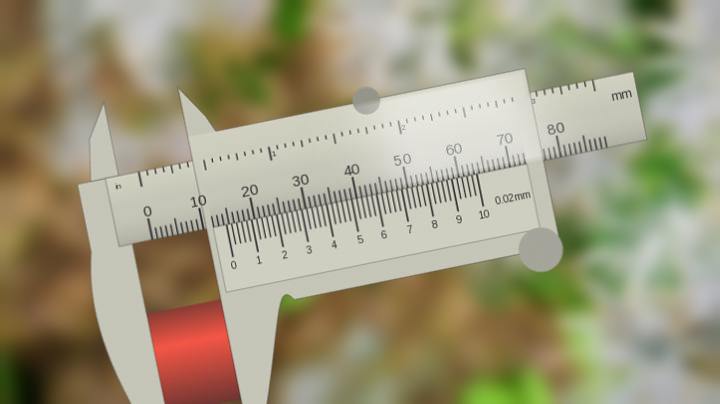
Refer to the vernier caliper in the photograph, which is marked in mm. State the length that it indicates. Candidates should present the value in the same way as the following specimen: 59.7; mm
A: 14.5; mm
